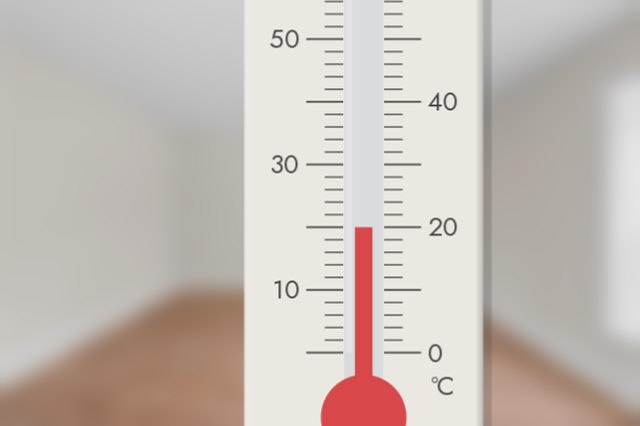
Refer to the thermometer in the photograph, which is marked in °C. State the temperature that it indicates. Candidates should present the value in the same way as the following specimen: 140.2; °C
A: 20; °C
